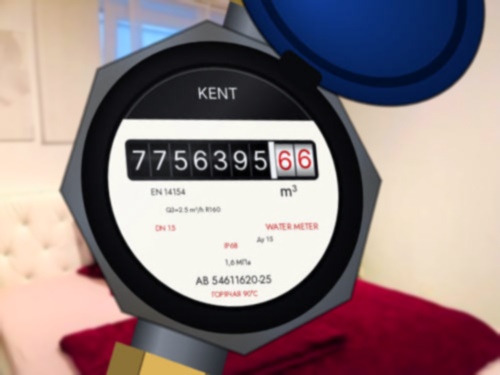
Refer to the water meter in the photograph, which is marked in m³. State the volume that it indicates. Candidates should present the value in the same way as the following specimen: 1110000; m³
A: 7756395.66; m³
